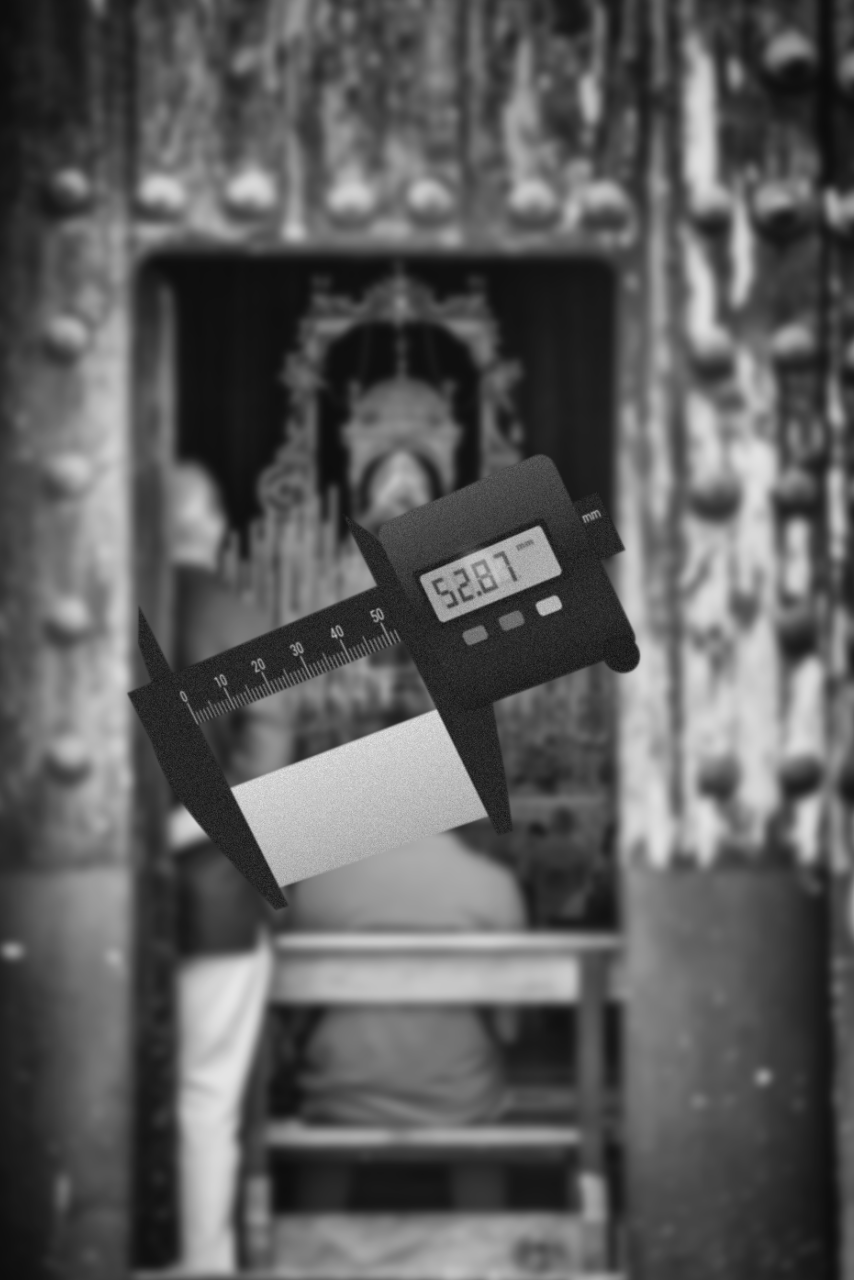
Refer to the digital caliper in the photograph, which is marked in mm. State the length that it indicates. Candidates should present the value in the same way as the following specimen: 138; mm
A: 52.87; mm
